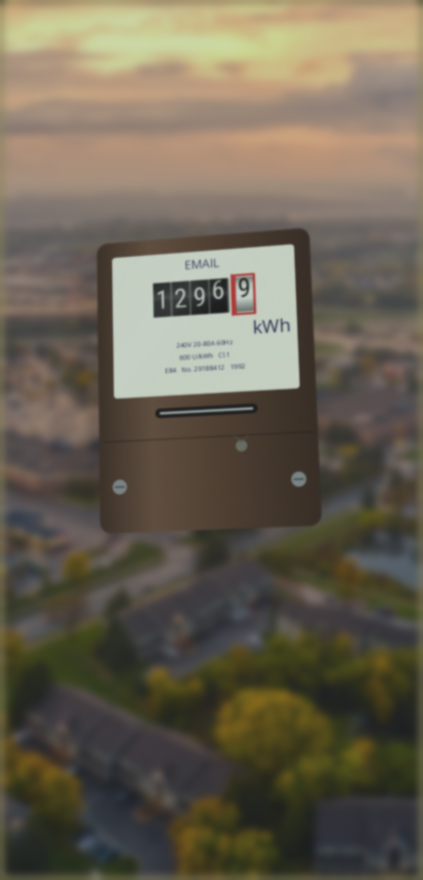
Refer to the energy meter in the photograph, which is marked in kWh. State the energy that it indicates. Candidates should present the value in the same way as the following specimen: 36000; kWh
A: 1296.9; kWh
